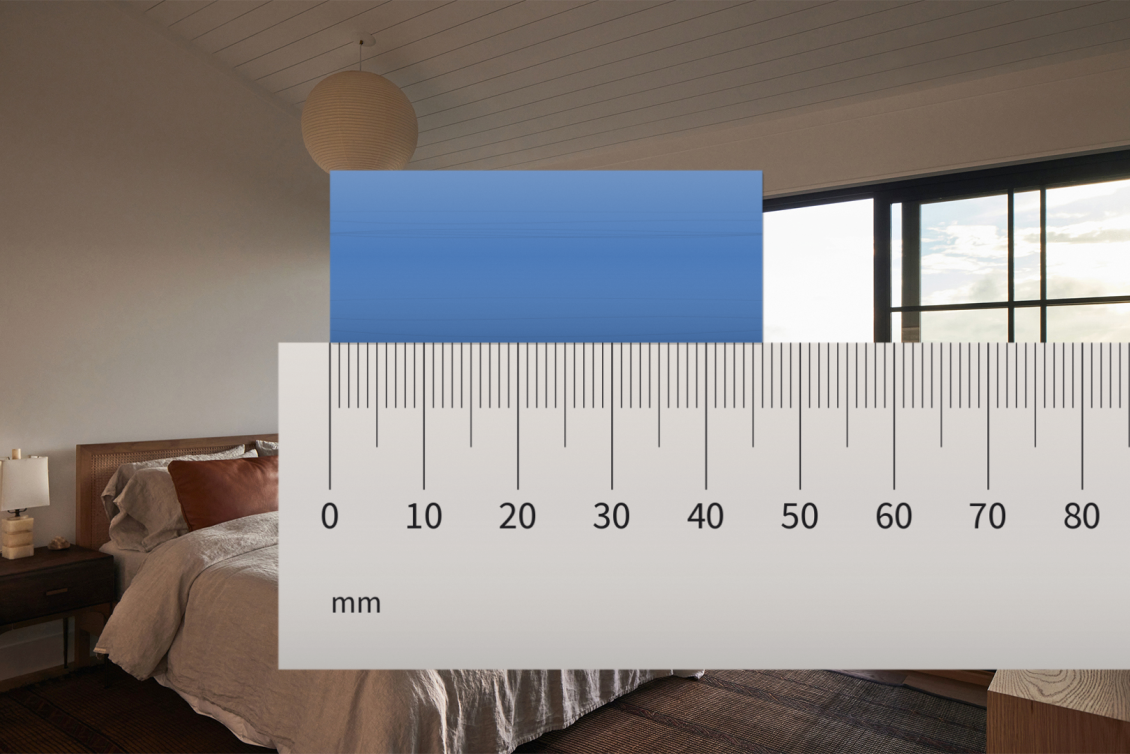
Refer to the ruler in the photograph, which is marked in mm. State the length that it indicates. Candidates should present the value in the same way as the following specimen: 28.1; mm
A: 46; mm
